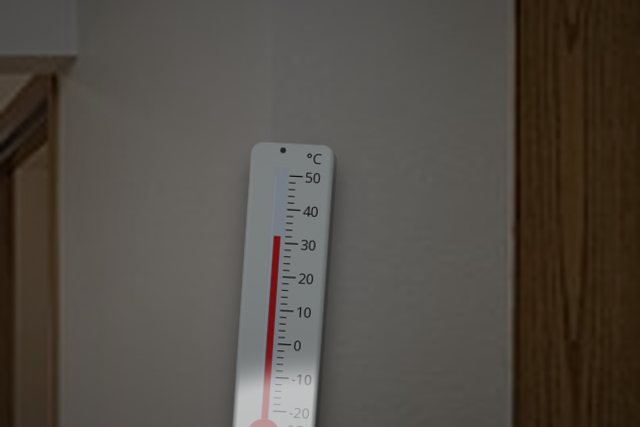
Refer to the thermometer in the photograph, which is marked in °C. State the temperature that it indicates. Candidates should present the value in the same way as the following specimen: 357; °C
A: 32; °C
